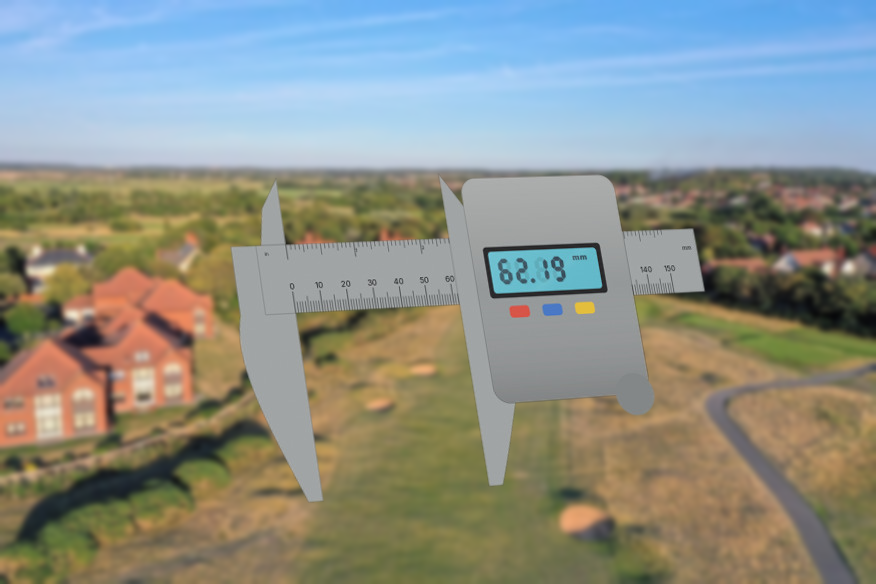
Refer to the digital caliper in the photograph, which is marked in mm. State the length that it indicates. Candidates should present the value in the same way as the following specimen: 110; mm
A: 62.19; mm
